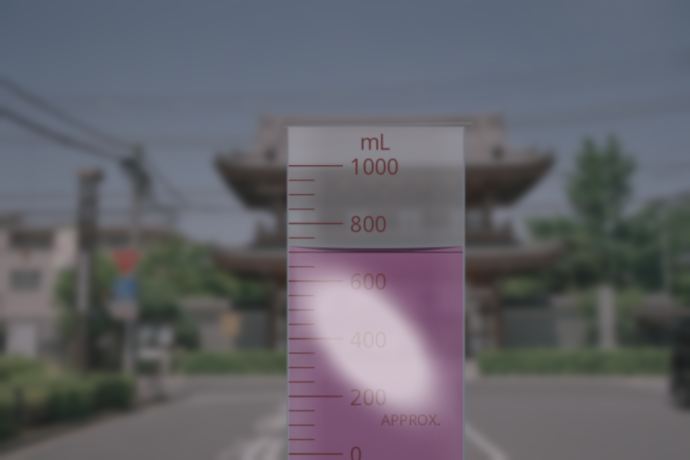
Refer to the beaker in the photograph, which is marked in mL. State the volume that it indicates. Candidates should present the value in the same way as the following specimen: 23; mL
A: 700; mL
